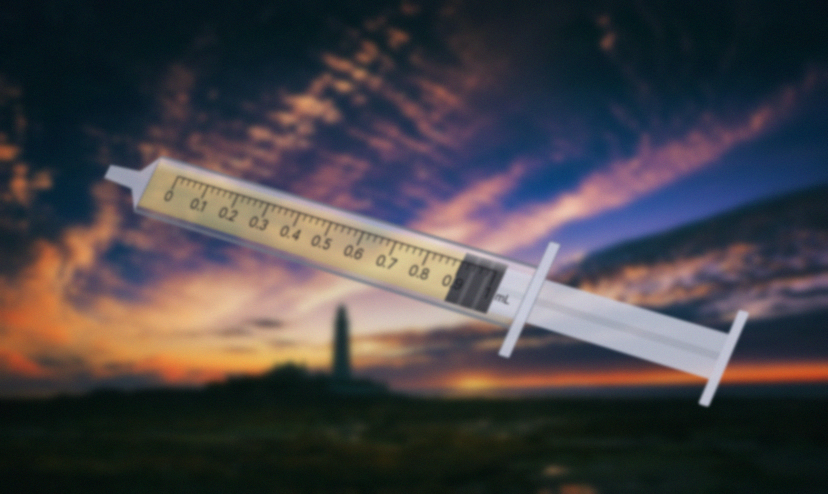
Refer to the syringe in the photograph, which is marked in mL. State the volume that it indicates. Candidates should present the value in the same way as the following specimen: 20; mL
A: 0.9; mL
